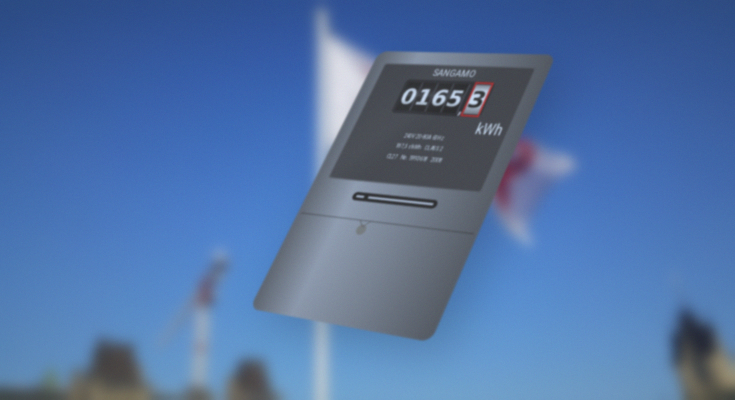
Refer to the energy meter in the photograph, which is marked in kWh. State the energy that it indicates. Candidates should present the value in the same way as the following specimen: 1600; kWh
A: 165.3; kWh
